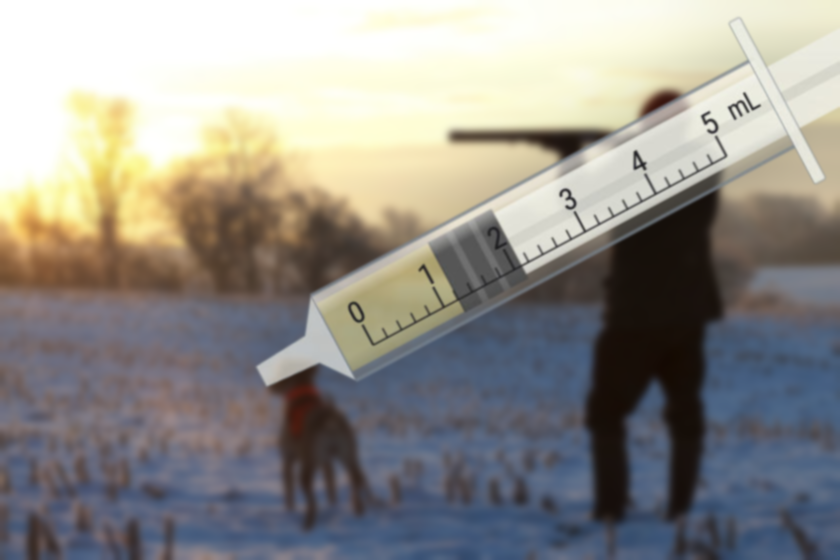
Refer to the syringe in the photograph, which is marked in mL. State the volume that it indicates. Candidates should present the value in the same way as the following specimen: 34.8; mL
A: 1.2; mL
